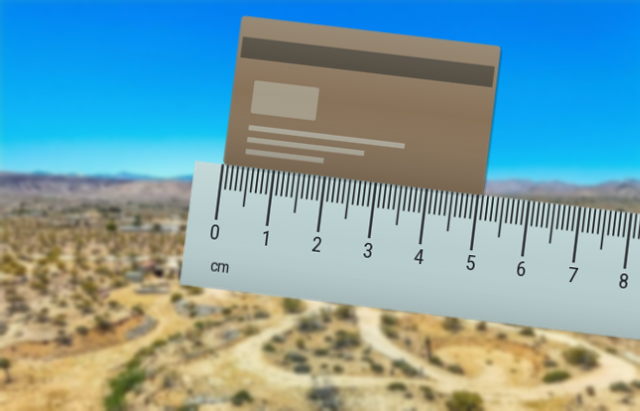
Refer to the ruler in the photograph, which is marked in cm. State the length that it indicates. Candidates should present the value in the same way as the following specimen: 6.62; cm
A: 5.1; cm
